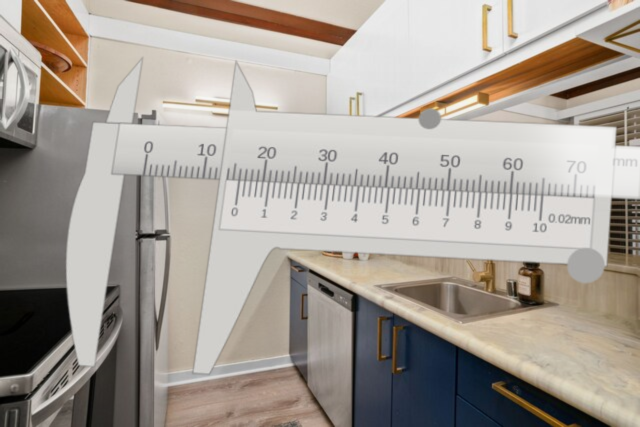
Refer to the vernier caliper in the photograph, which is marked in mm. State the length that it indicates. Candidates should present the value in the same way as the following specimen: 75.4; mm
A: 16.0; mm
